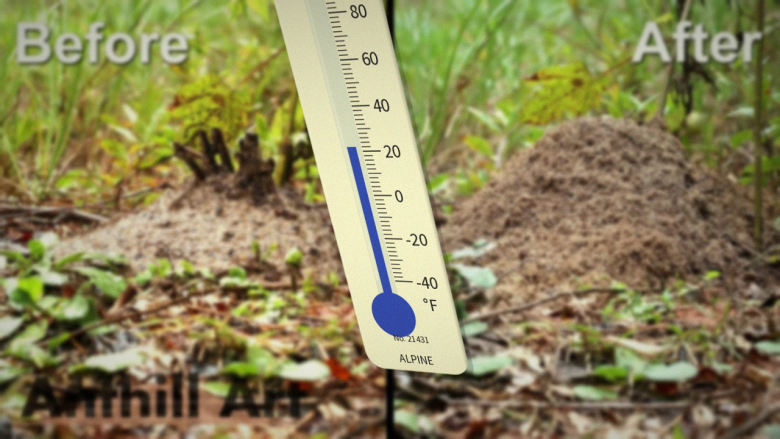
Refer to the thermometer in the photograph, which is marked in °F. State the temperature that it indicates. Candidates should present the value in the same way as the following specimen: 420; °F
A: 22; °F
